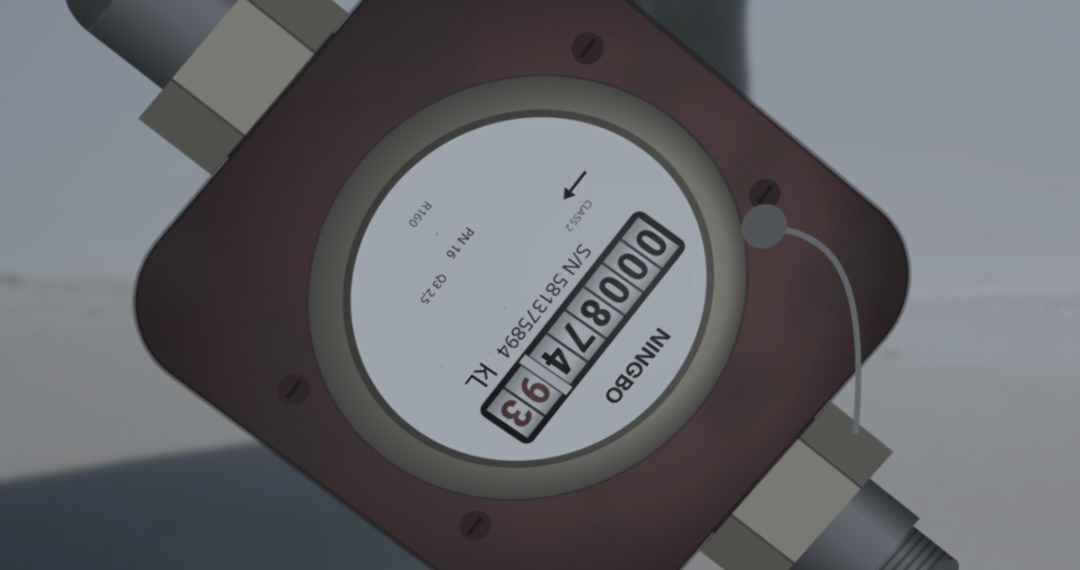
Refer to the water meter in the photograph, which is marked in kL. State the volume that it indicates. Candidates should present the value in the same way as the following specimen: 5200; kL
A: 874.93; kL
